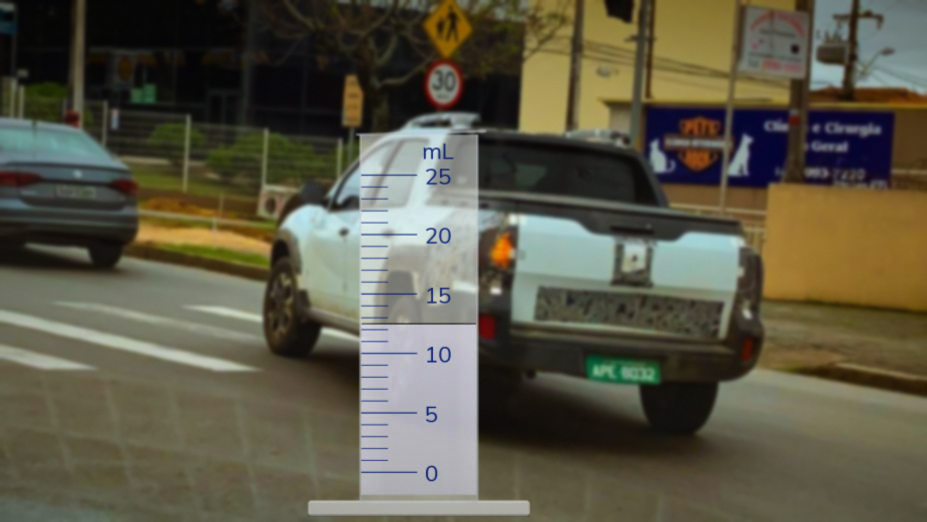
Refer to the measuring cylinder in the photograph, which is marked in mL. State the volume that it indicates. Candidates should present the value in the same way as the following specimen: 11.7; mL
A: 12.5; mL
